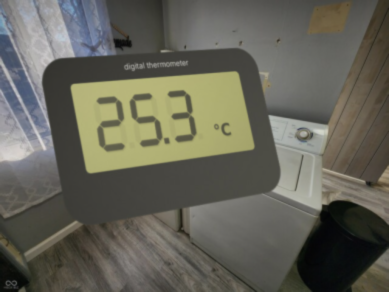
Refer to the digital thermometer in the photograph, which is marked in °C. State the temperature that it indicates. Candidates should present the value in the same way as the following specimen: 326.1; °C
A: 25.3; °C
